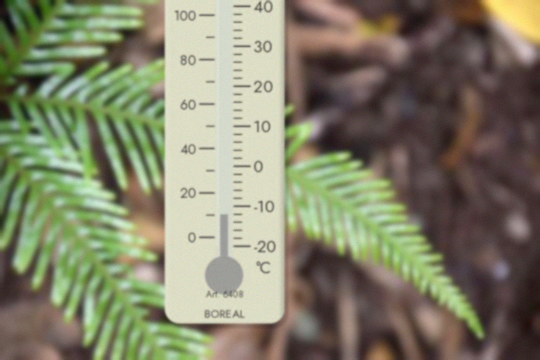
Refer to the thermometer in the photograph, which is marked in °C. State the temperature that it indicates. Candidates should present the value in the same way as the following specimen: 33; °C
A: -12; °C
